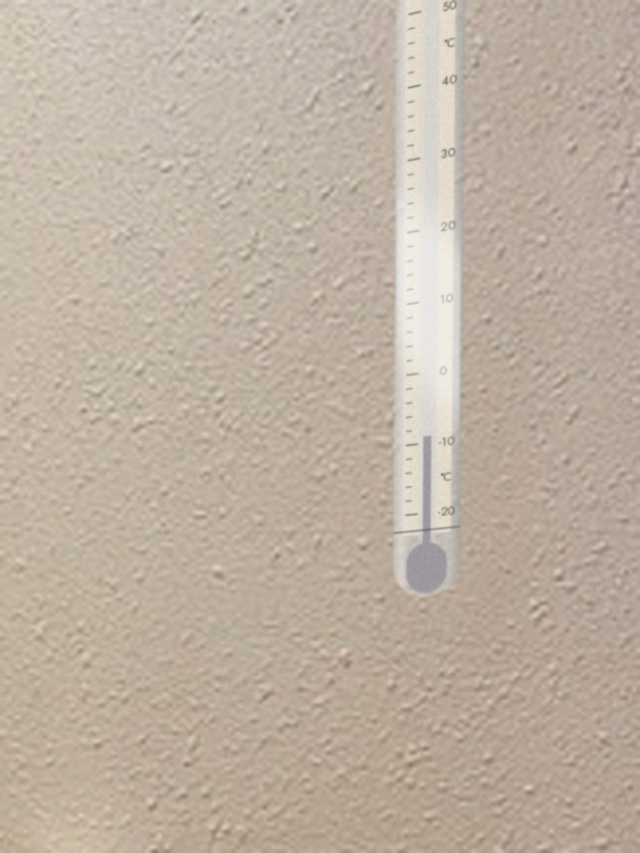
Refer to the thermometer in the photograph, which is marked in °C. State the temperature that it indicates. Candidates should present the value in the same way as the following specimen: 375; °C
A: -9; °C
